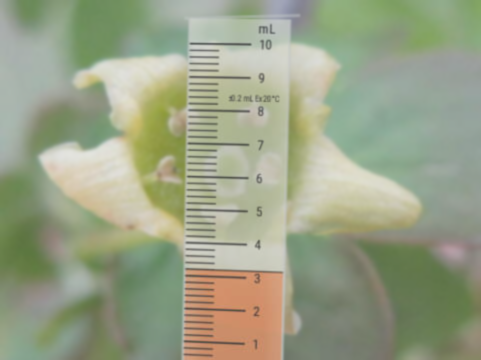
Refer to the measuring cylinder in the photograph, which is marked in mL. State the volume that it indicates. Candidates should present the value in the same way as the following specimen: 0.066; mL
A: 3.2; mL
